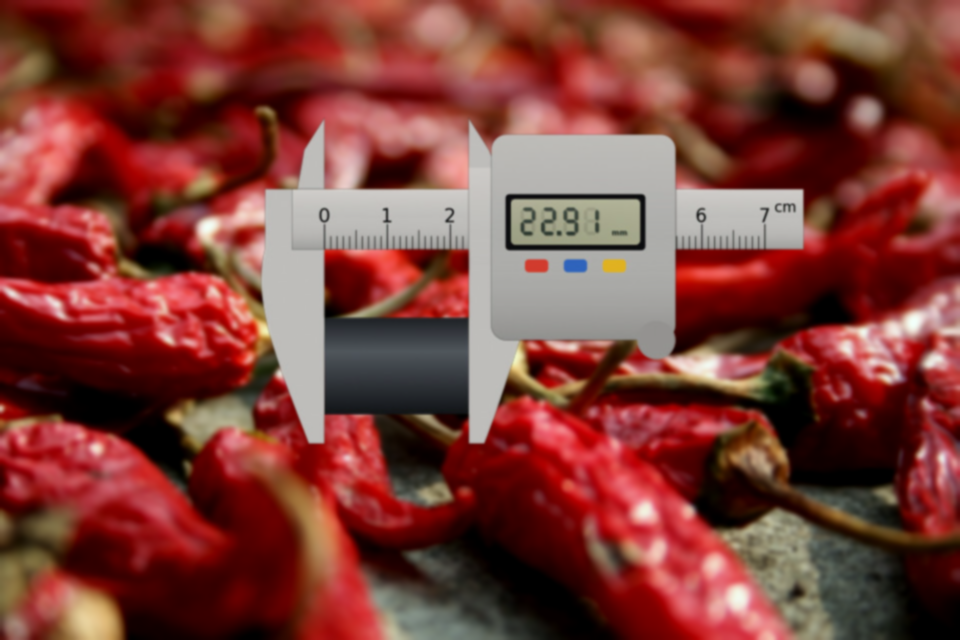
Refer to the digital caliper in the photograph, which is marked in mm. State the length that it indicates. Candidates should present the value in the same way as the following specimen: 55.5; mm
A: 22.91; mm
